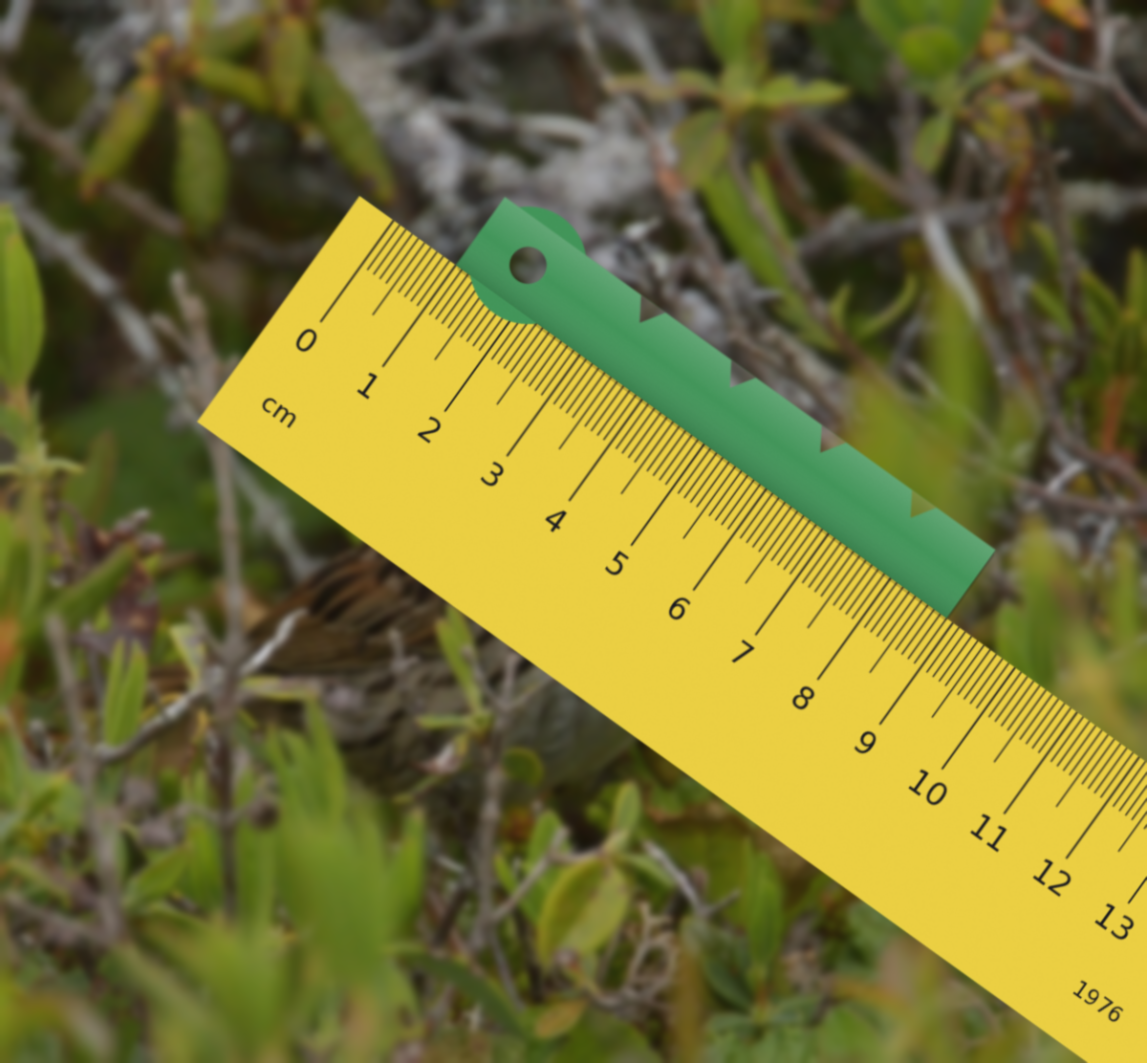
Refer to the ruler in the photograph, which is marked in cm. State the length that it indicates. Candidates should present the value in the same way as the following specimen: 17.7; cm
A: 7.9; cm
